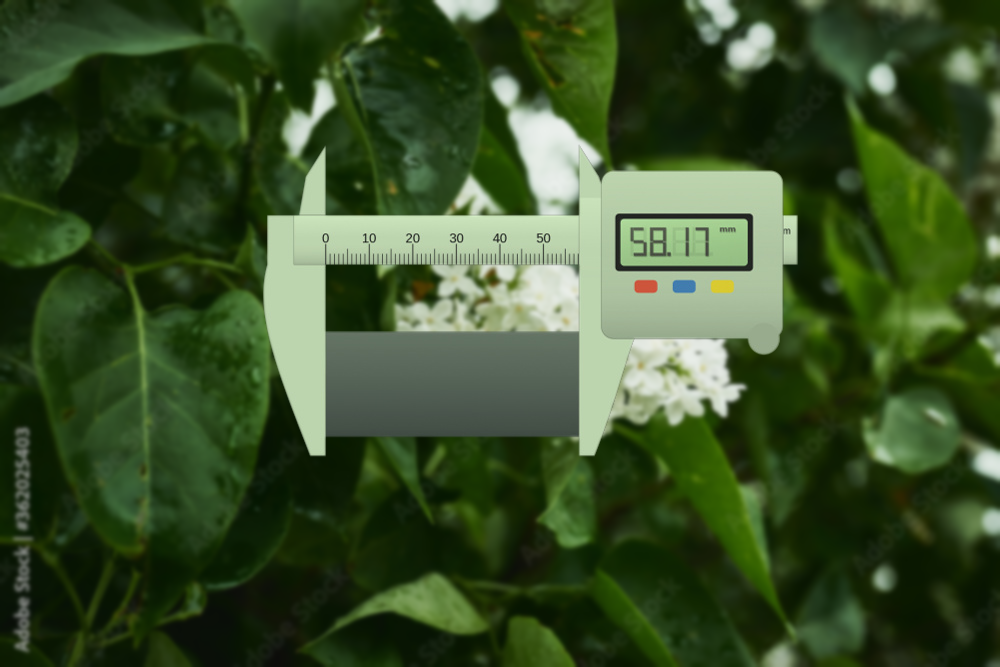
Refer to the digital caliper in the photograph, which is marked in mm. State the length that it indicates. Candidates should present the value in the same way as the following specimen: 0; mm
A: 58.17; mm
